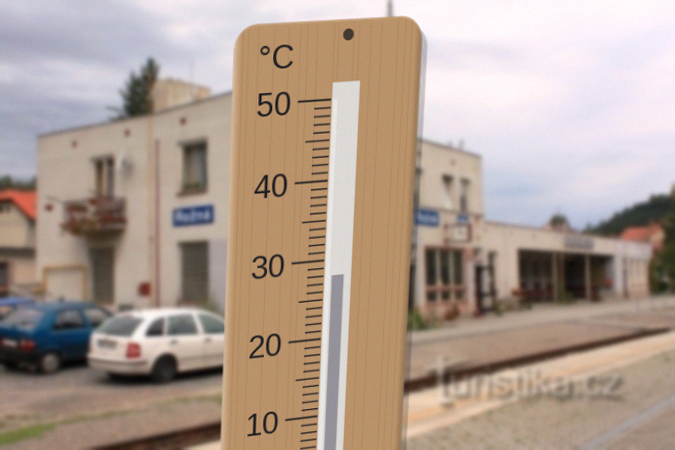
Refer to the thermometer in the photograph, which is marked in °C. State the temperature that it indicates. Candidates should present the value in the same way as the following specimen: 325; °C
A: 28; °C
